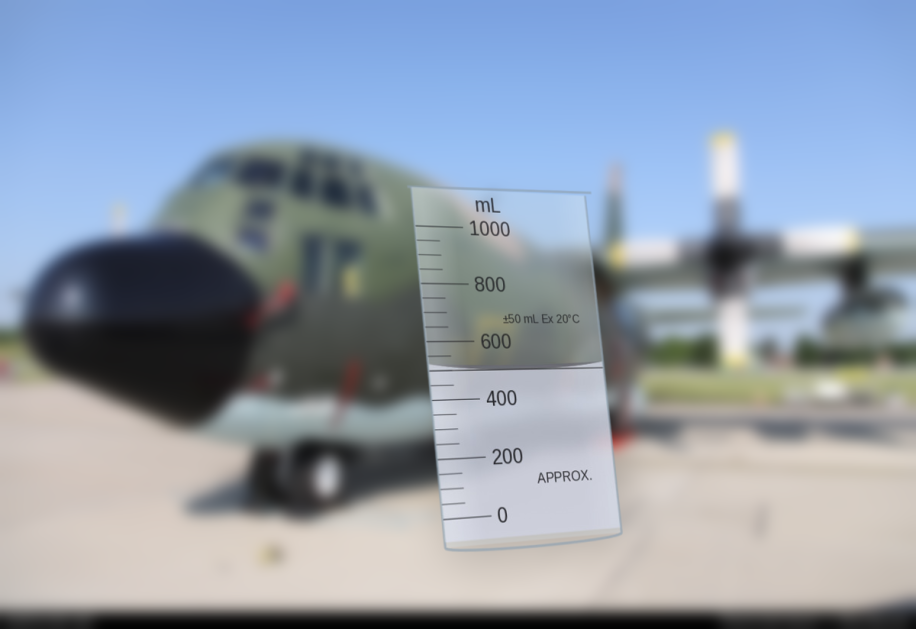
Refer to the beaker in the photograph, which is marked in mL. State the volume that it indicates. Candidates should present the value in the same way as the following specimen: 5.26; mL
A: 500; mL
